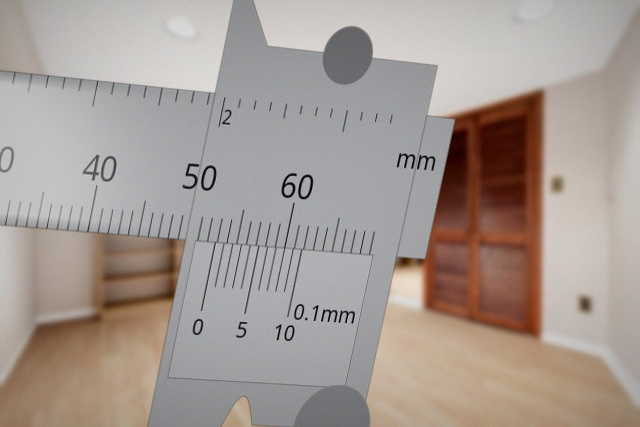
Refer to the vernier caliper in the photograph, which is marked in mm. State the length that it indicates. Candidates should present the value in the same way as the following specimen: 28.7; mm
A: 52.8; mm
